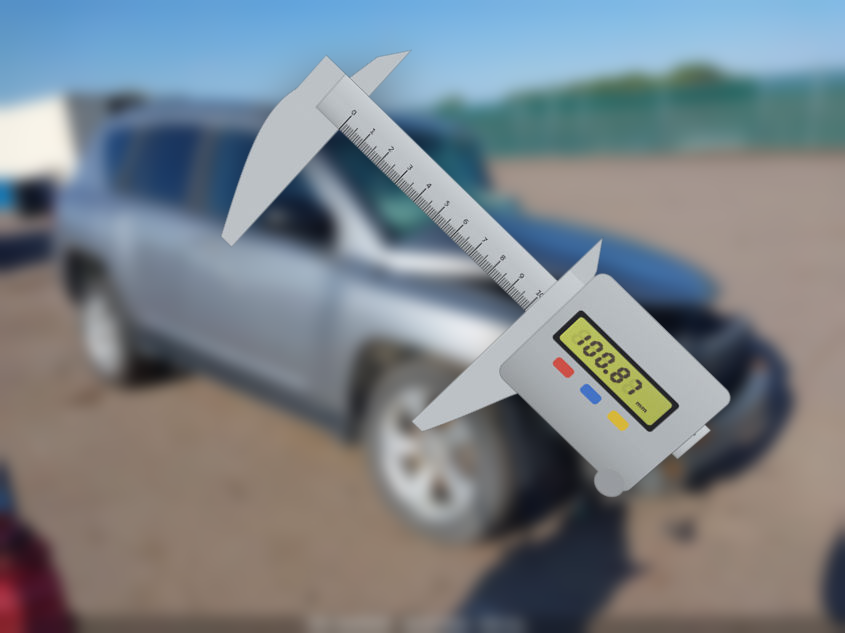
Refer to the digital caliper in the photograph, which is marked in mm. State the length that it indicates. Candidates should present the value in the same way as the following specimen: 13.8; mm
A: 100.87; mm
